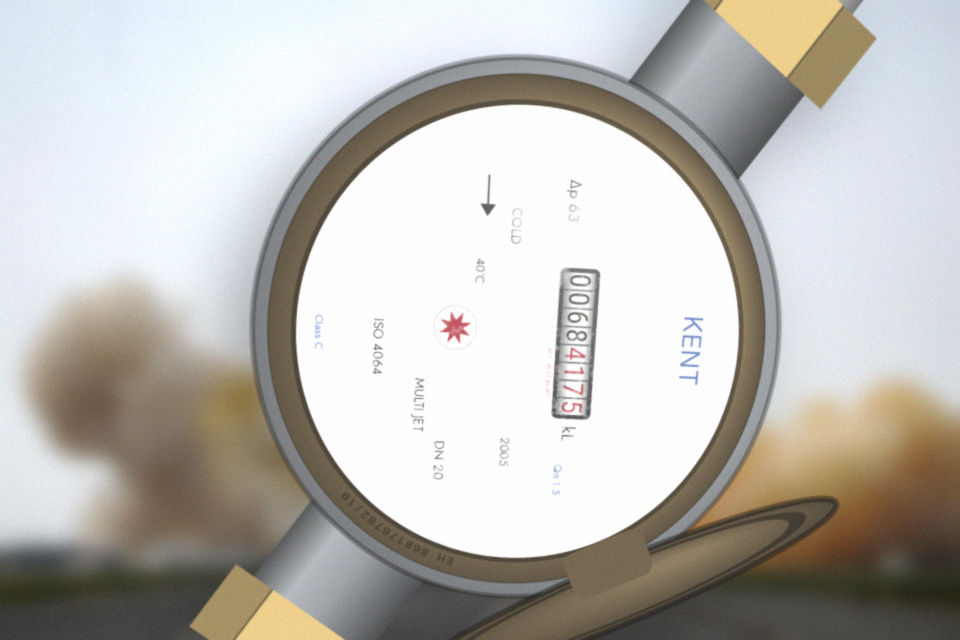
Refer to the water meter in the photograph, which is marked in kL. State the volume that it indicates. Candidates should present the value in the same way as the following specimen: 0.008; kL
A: 68.4175; kL
